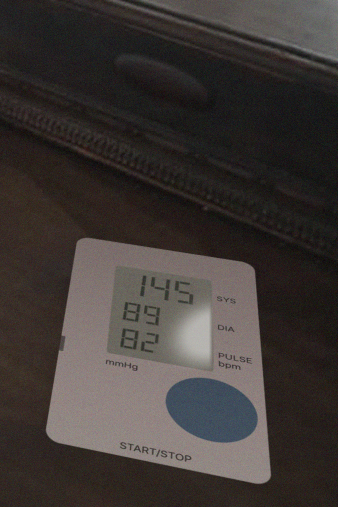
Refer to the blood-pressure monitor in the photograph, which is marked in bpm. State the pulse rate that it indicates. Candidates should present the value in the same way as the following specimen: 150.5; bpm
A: 82; bpm
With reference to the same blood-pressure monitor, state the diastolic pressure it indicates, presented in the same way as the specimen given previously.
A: 89; mmHg
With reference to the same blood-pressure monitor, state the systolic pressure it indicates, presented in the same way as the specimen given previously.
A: 145; mmHg
